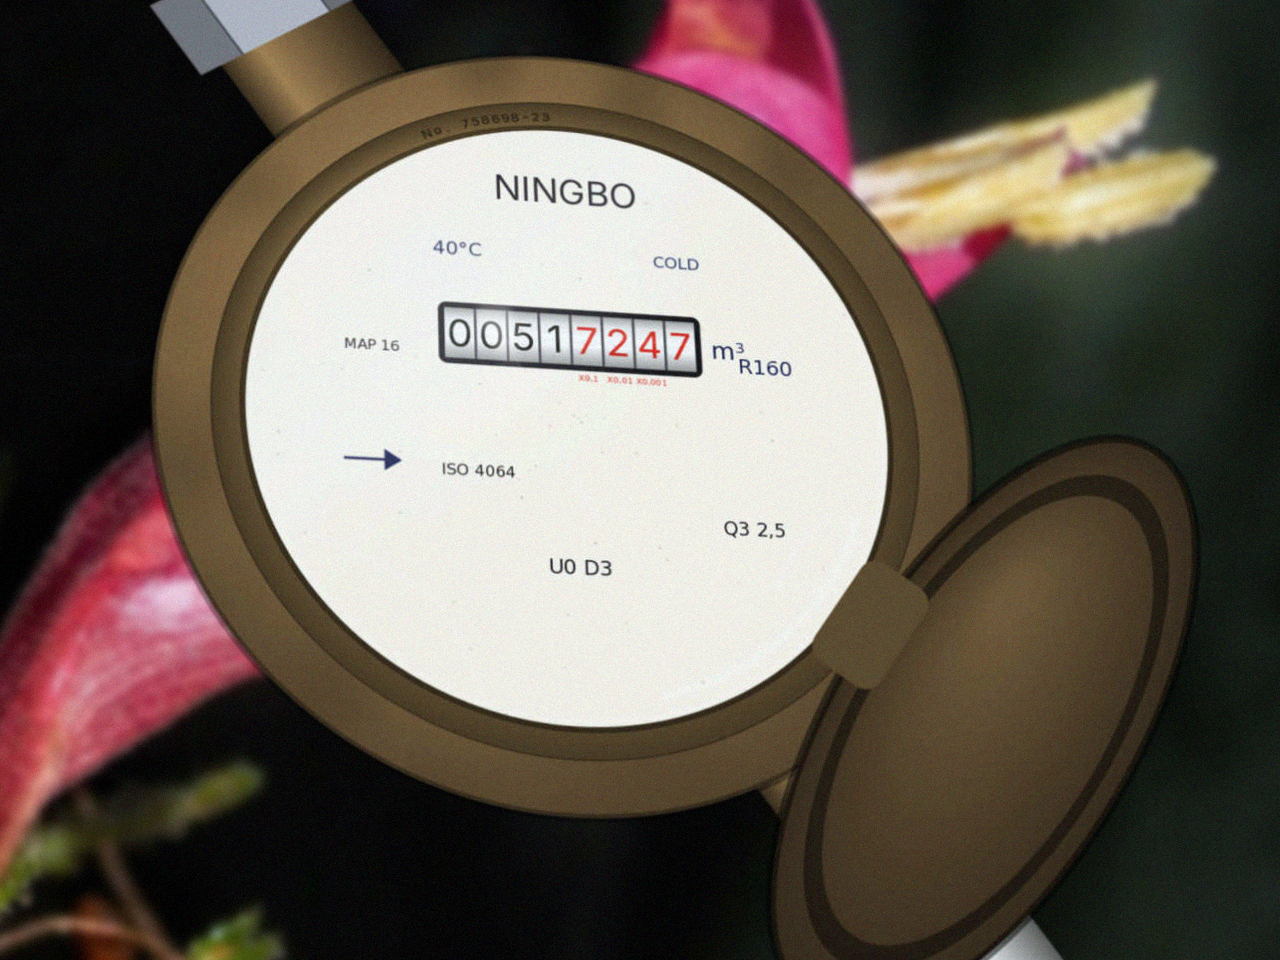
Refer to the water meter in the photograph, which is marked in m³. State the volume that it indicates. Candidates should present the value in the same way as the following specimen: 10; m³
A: 51.7247; m³
